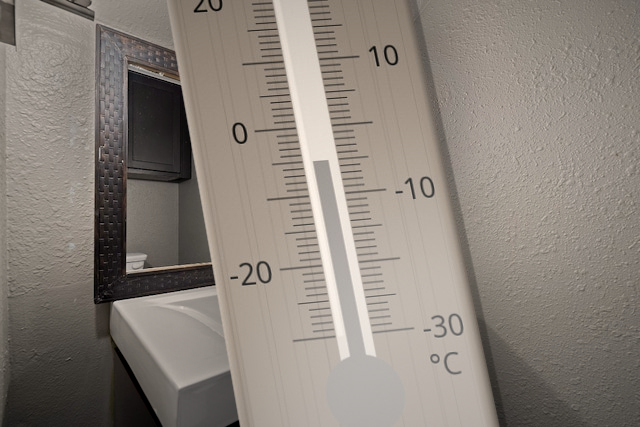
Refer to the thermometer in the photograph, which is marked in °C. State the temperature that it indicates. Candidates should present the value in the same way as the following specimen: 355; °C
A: -5; °C
